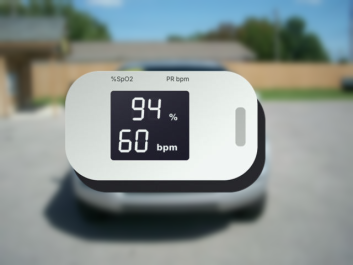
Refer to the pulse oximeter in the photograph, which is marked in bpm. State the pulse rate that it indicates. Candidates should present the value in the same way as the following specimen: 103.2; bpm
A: 60; bpm
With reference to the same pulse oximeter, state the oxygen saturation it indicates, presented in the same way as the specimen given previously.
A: 94; %
